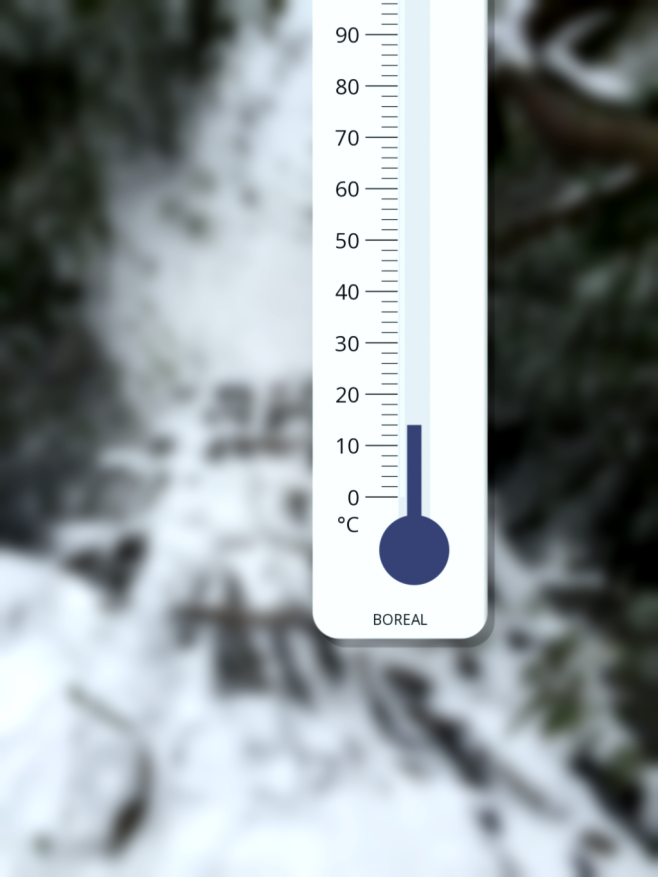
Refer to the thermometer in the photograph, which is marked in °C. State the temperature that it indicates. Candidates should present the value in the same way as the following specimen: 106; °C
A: 14; °C
